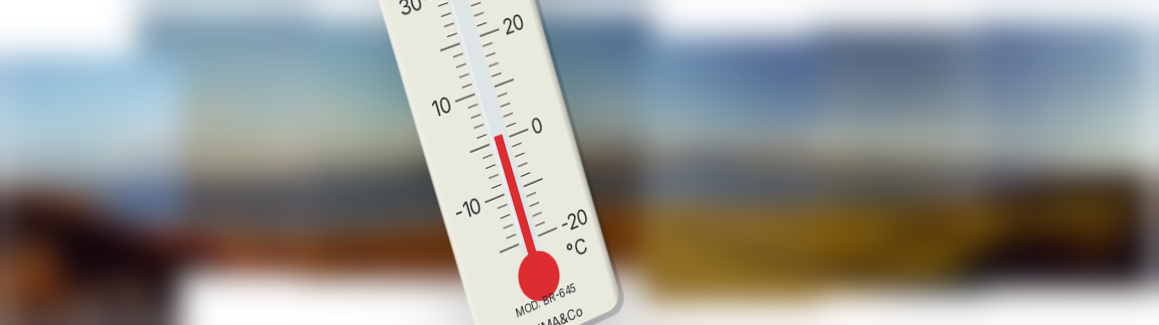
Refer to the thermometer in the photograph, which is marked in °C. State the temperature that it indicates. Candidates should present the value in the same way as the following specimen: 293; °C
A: 1; °C
